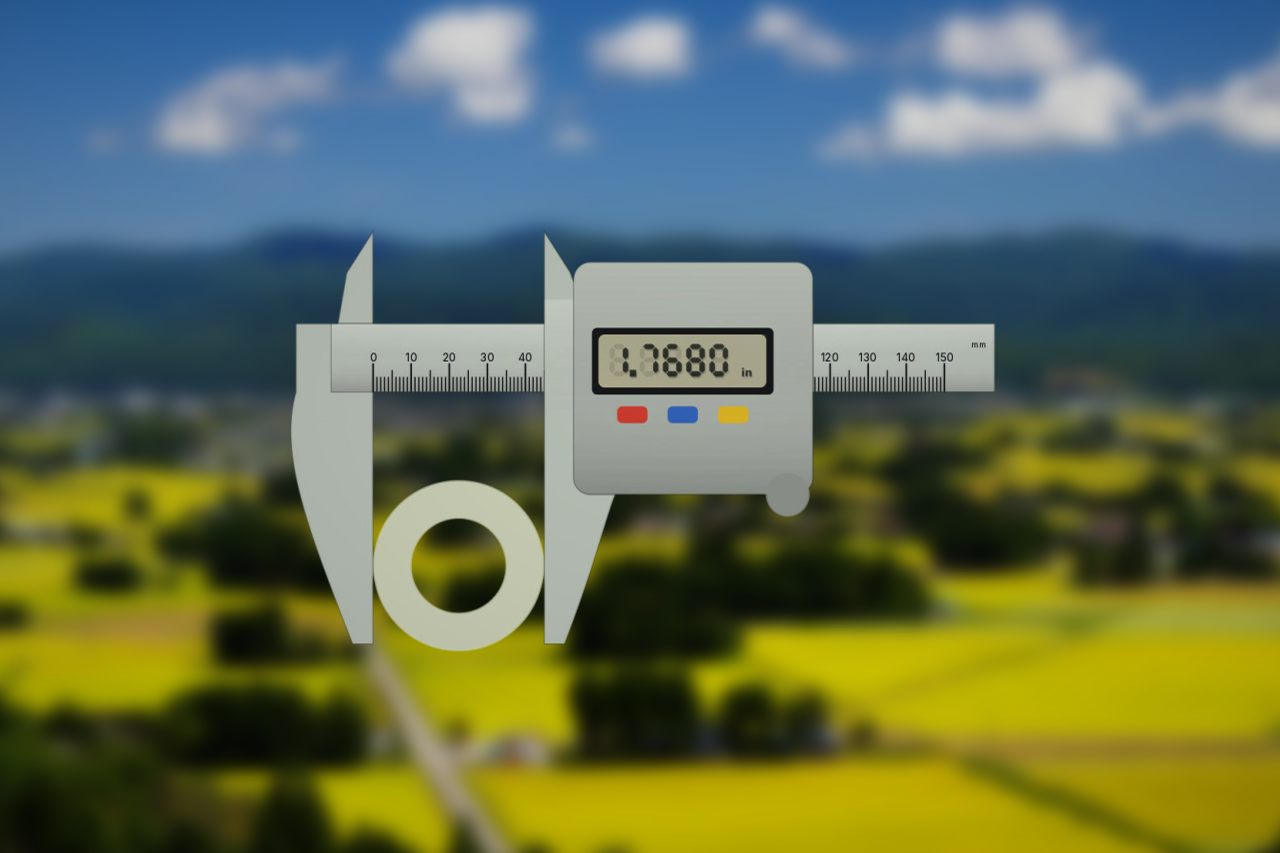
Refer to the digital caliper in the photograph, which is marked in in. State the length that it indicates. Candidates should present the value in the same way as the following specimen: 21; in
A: 1.7680; in
